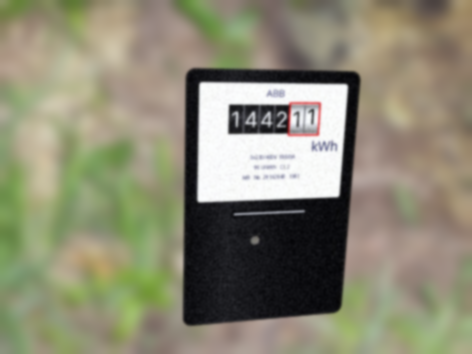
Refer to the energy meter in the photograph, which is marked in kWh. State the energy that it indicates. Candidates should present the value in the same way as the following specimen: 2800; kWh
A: 1442.11; kWh
